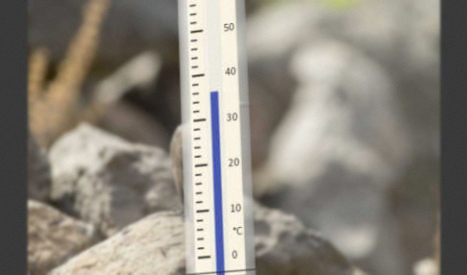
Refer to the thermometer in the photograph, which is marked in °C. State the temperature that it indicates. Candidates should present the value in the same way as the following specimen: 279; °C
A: 36; °C
